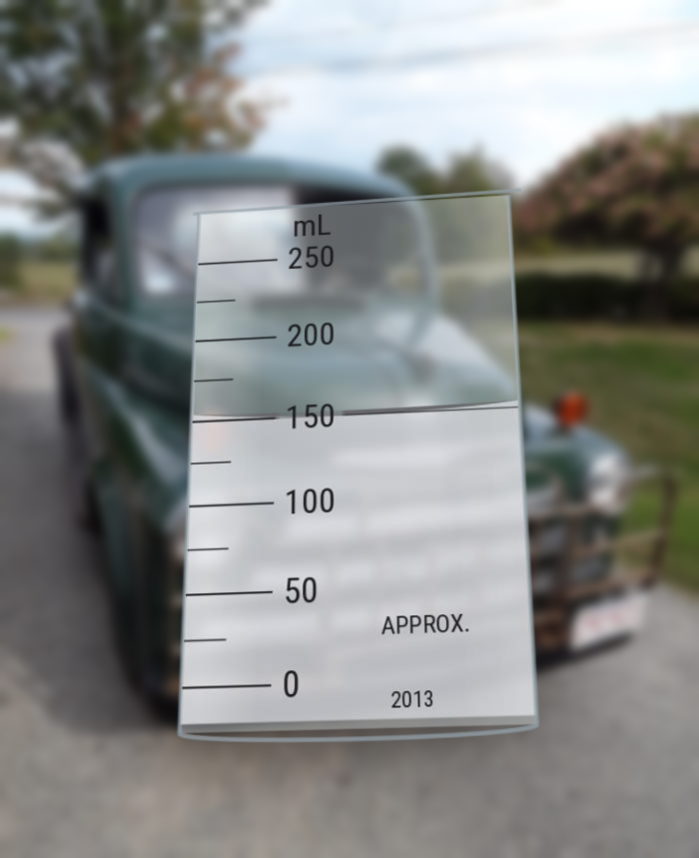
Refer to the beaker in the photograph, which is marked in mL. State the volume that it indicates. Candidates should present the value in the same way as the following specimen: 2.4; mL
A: 150; mL
